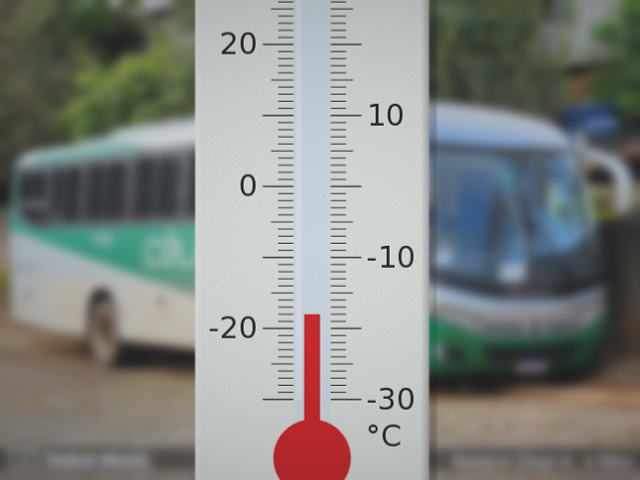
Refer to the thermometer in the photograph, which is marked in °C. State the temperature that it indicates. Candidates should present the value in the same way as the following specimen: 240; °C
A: -18; °C
